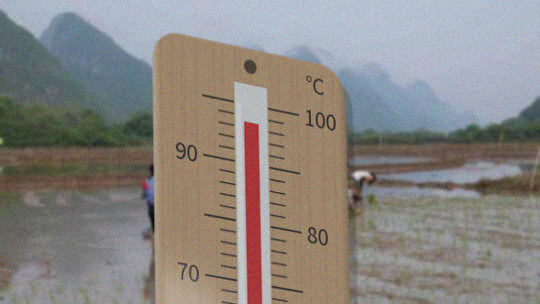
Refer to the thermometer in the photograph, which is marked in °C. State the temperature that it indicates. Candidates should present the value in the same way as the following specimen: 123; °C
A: 97; °C
